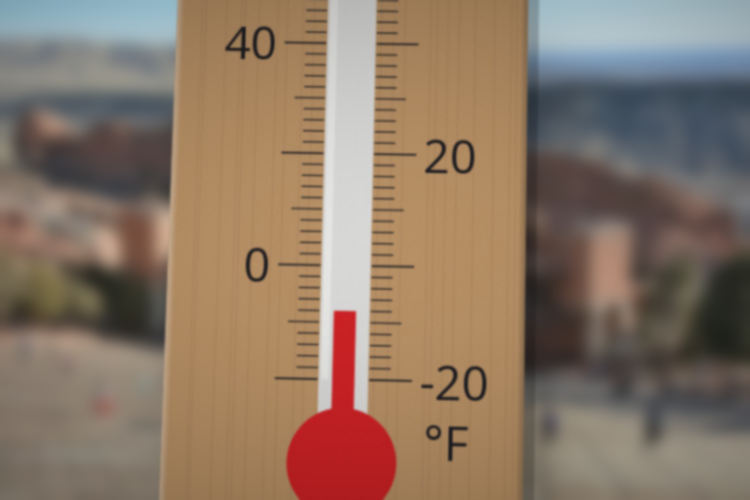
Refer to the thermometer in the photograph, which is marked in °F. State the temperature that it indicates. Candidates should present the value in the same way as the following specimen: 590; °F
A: -8; °F
